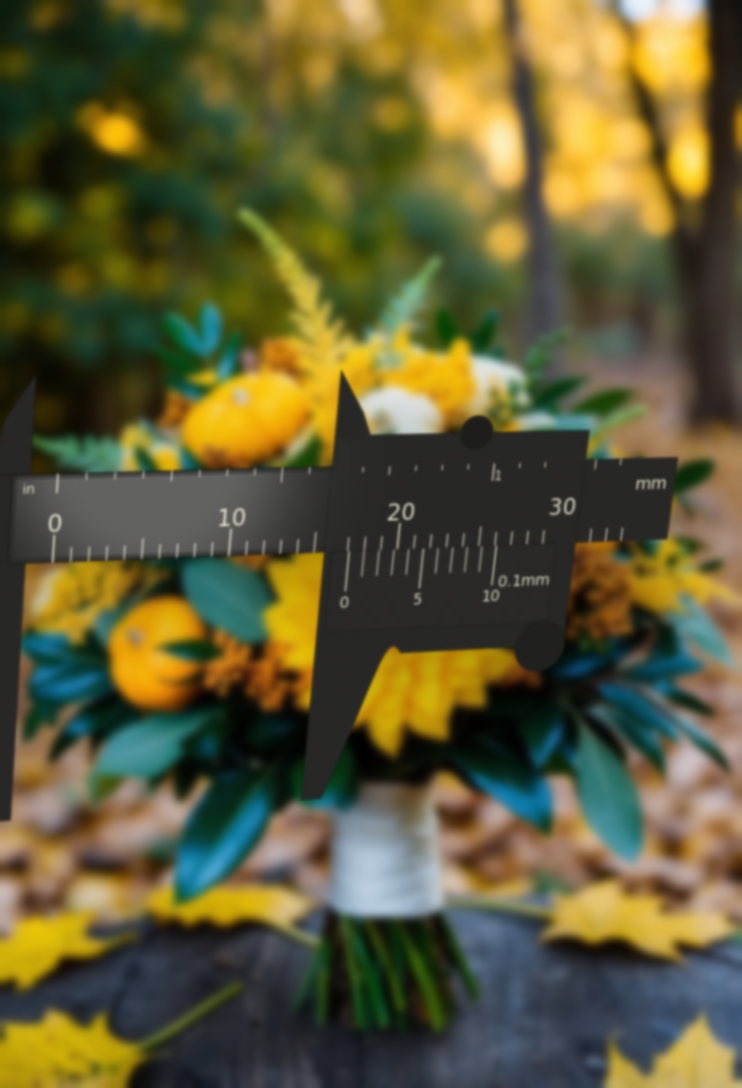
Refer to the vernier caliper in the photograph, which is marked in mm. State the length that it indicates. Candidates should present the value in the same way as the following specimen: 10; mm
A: 17.1; mm
